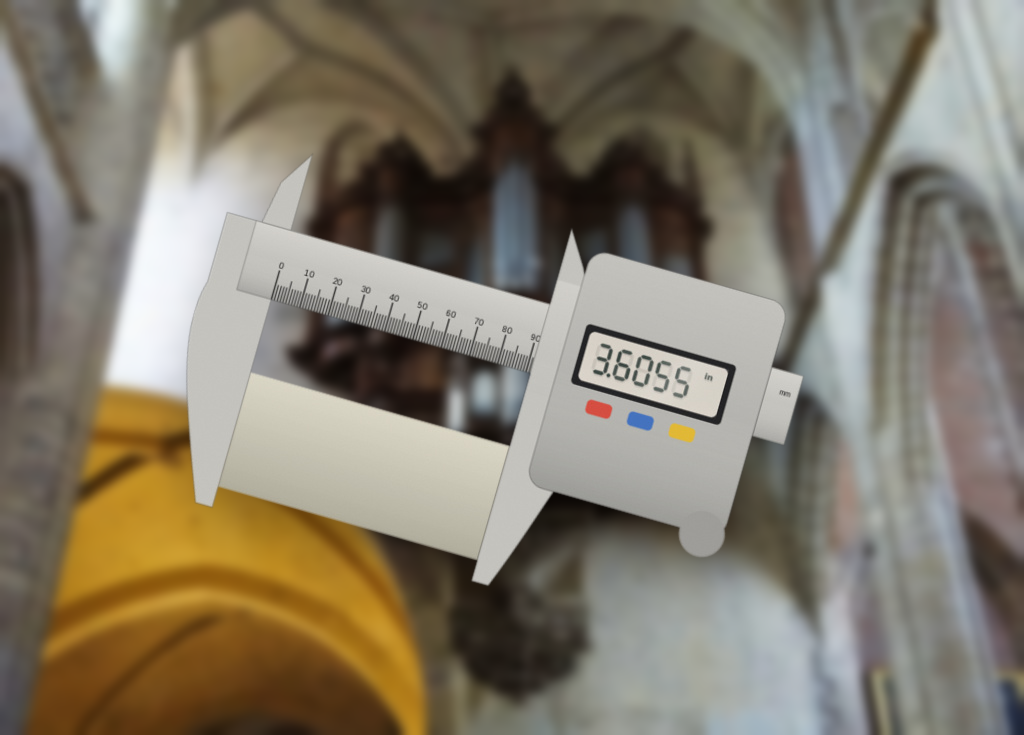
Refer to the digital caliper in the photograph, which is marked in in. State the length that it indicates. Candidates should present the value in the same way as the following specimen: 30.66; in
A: 3.6055; in
